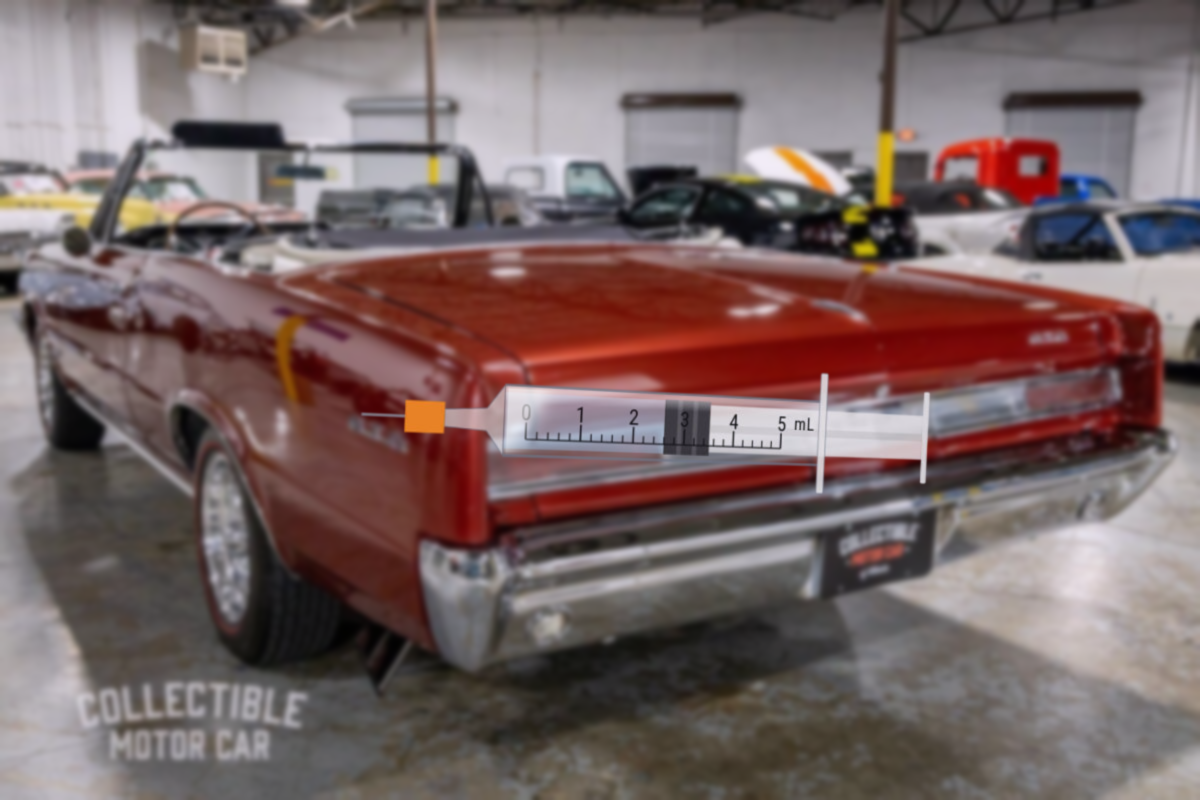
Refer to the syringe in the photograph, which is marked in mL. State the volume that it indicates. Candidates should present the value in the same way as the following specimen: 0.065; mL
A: 2.6; mL
